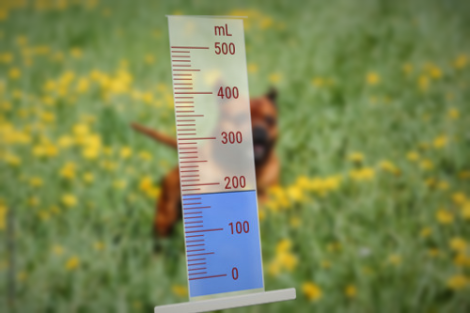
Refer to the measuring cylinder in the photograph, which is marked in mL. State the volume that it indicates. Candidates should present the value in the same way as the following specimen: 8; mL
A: 180; mL
